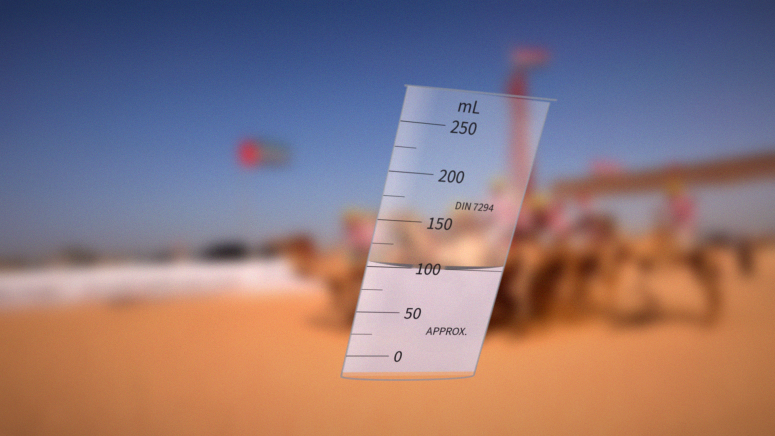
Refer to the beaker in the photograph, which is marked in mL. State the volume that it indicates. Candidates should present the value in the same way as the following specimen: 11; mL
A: 100; mL
